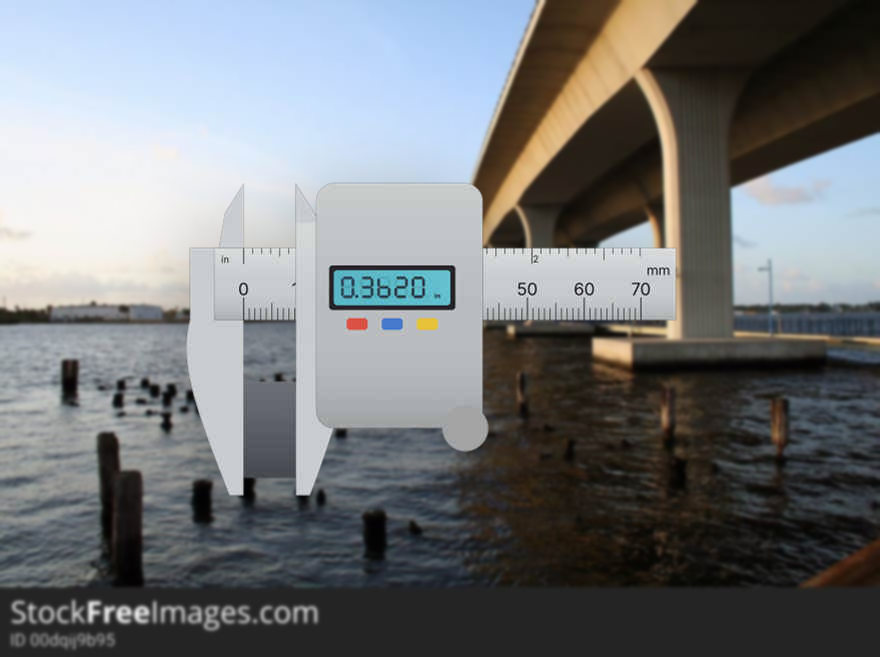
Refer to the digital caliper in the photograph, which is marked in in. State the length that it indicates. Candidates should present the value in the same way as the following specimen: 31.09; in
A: 0.3620; in
